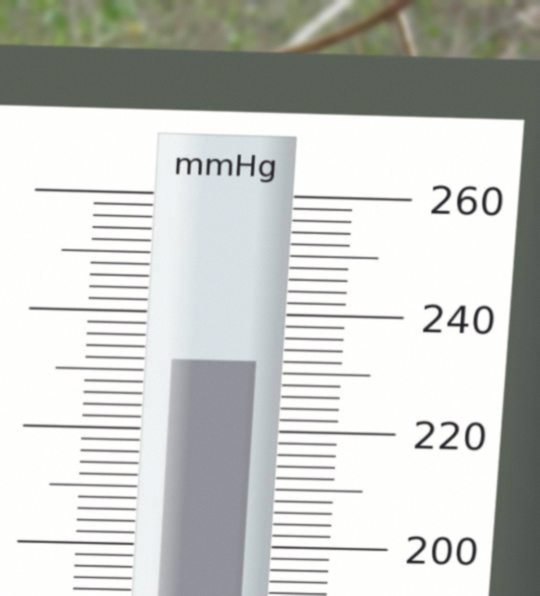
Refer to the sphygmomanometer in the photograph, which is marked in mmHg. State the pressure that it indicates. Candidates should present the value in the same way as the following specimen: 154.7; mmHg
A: 232; mmHg
